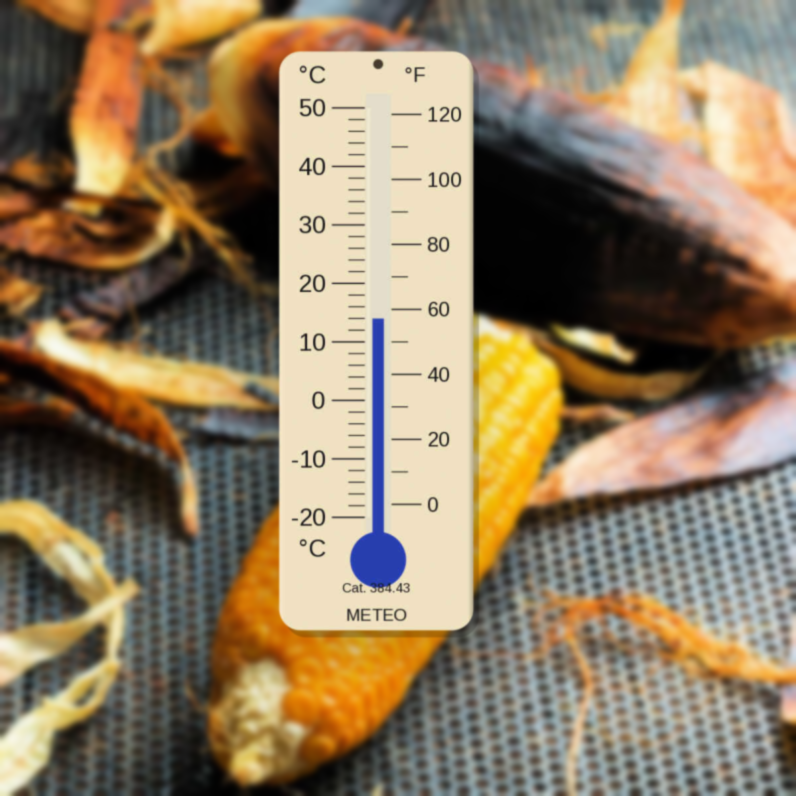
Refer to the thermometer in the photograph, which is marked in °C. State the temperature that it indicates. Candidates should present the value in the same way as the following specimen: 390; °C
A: 14; °C
